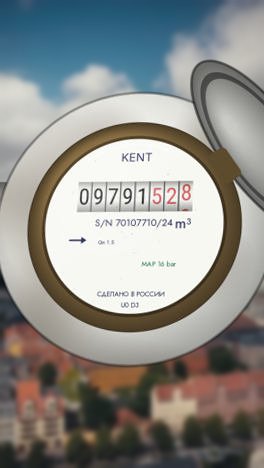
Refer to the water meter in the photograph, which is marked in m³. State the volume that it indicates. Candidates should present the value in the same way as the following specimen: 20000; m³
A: 9791.528; m³
